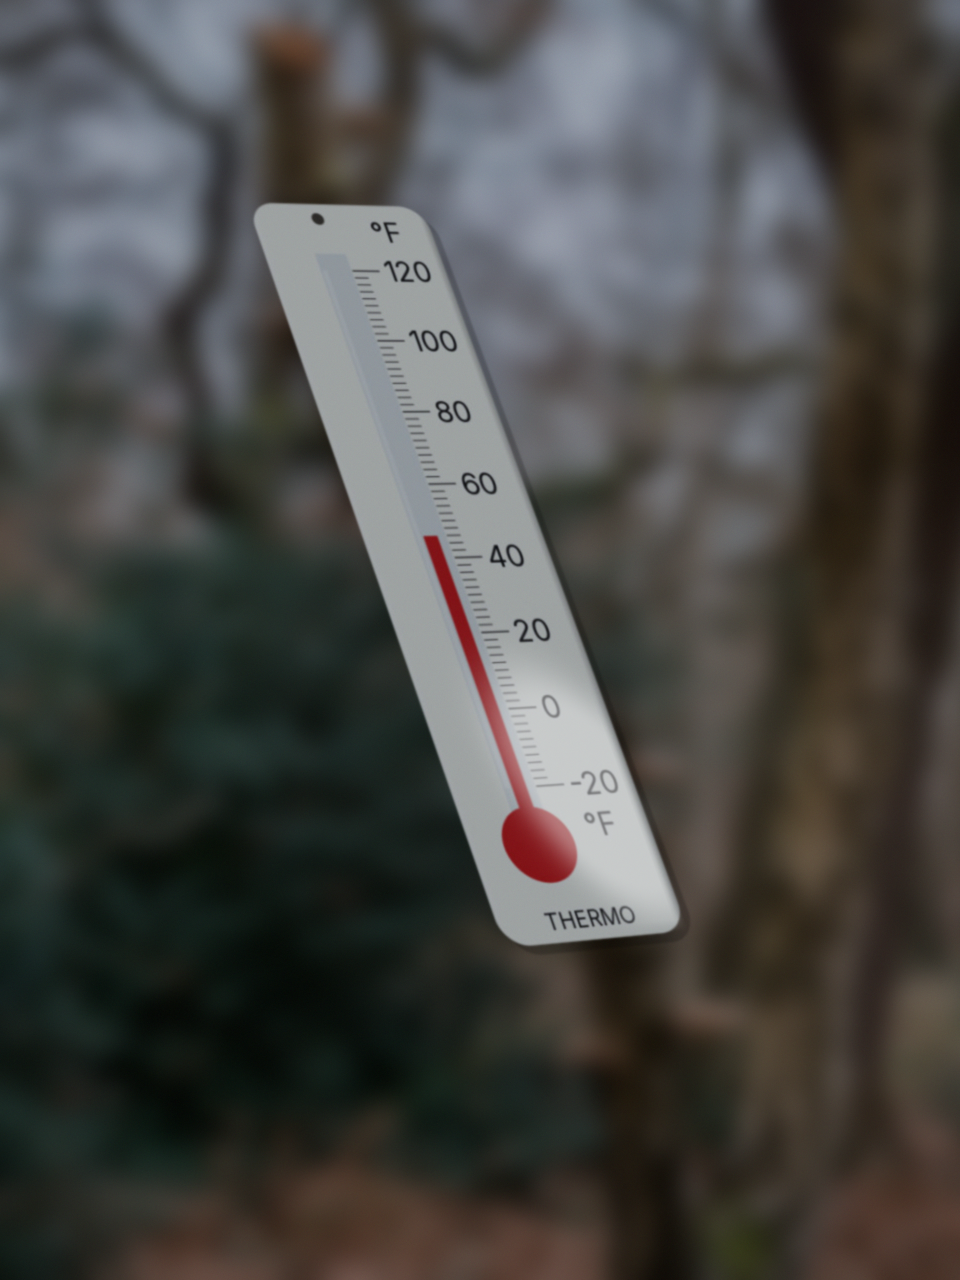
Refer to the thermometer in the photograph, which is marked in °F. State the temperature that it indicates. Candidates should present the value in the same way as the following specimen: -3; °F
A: 46; °F
